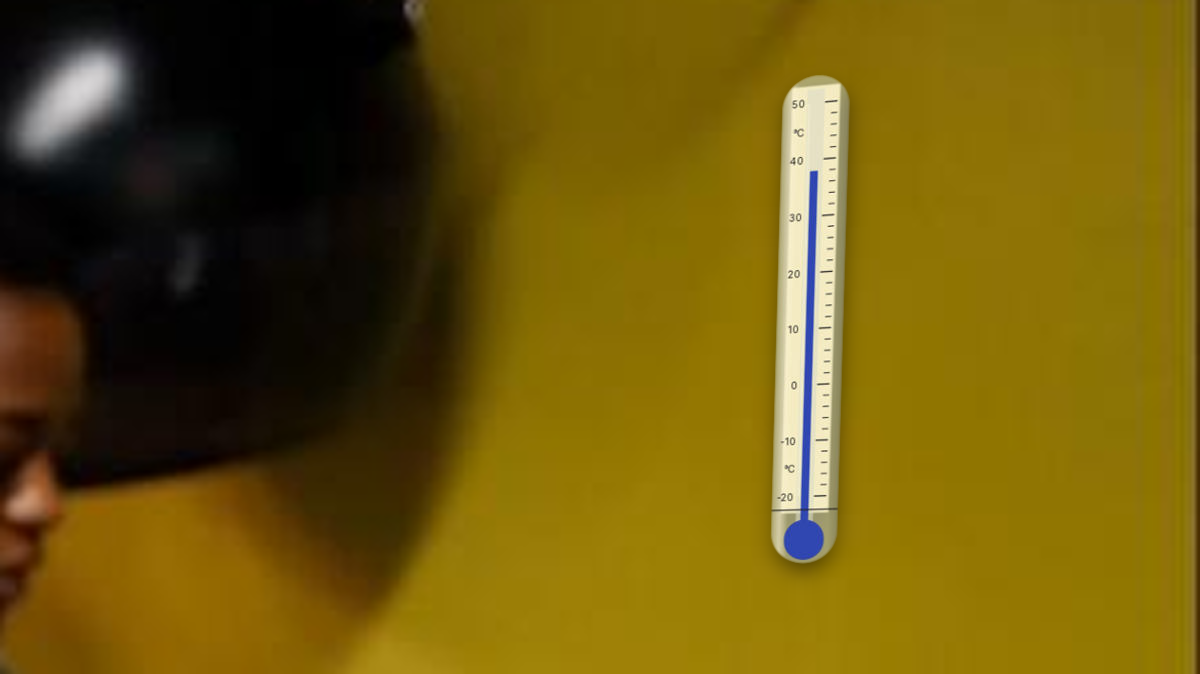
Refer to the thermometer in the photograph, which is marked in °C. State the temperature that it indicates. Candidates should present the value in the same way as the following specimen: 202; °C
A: 38; °C
